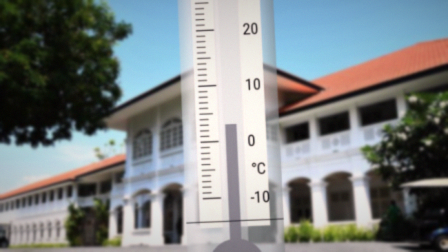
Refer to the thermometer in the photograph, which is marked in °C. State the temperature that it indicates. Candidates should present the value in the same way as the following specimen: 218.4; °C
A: 3; °C
